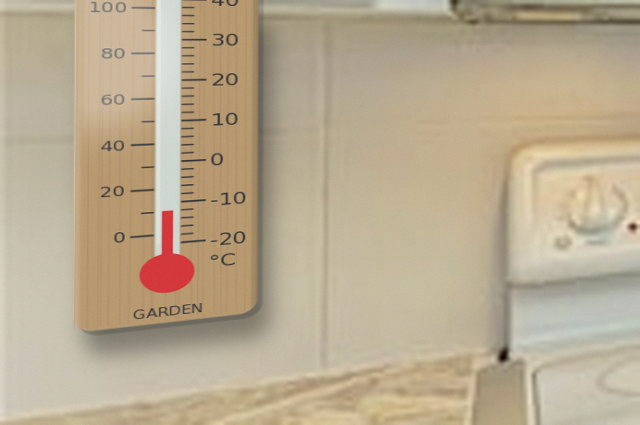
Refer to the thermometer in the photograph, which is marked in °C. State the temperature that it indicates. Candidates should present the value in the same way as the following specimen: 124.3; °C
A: -12; °C
